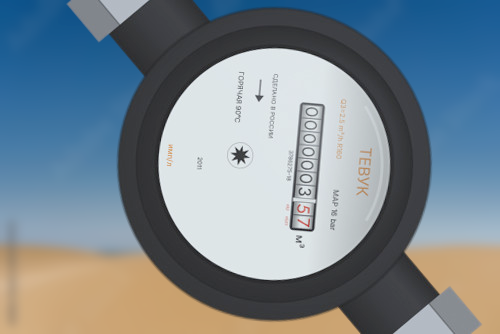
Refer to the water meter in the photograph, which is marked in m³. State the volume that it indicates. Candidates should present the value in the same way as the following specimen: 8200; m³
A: 3.57; m³
